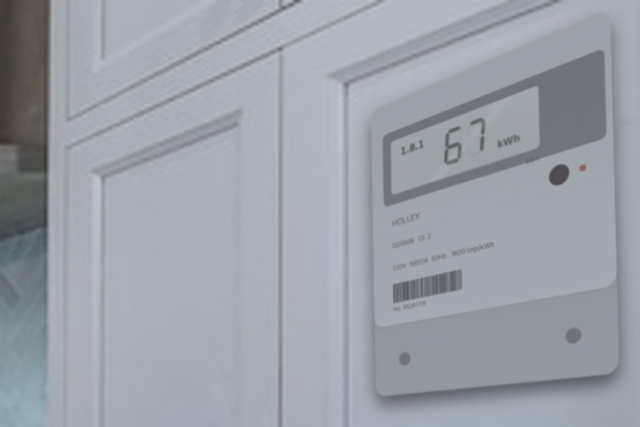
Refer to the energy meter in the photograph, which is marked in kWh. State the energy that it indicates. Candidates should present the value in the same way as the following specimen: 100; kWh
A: 67; kWh
